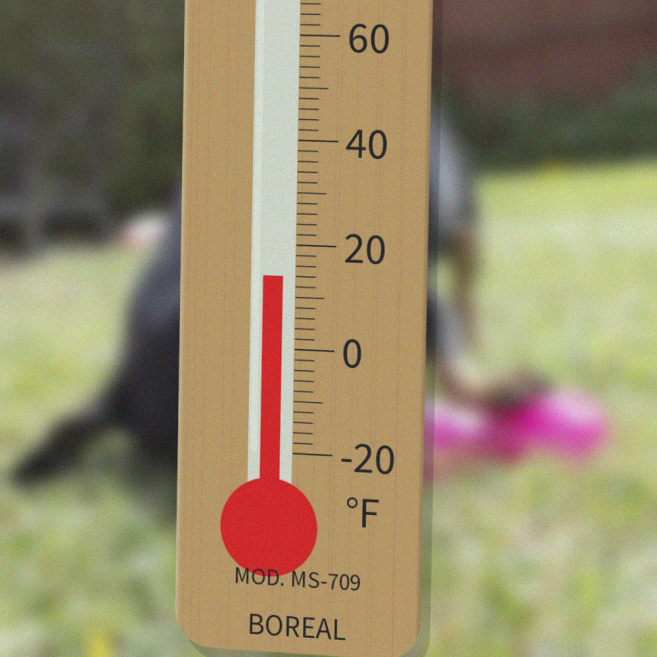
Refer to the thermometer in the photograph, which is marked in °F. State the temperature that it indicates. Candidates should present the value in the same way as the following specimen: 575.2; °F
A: 14; °F
